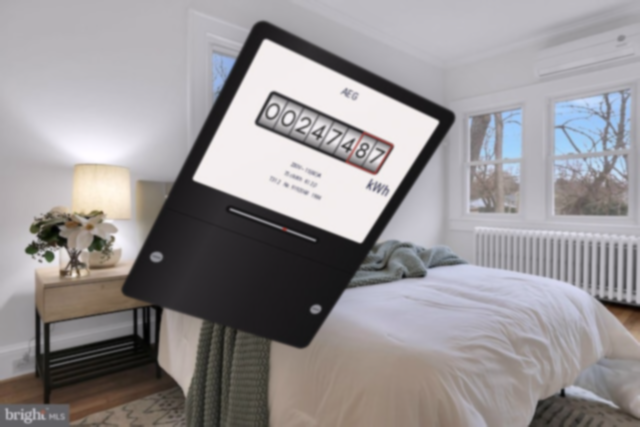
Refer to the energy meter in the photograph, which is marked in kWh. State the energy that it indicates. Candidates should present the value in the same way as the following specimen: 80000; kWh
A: 2474.87; kWh
